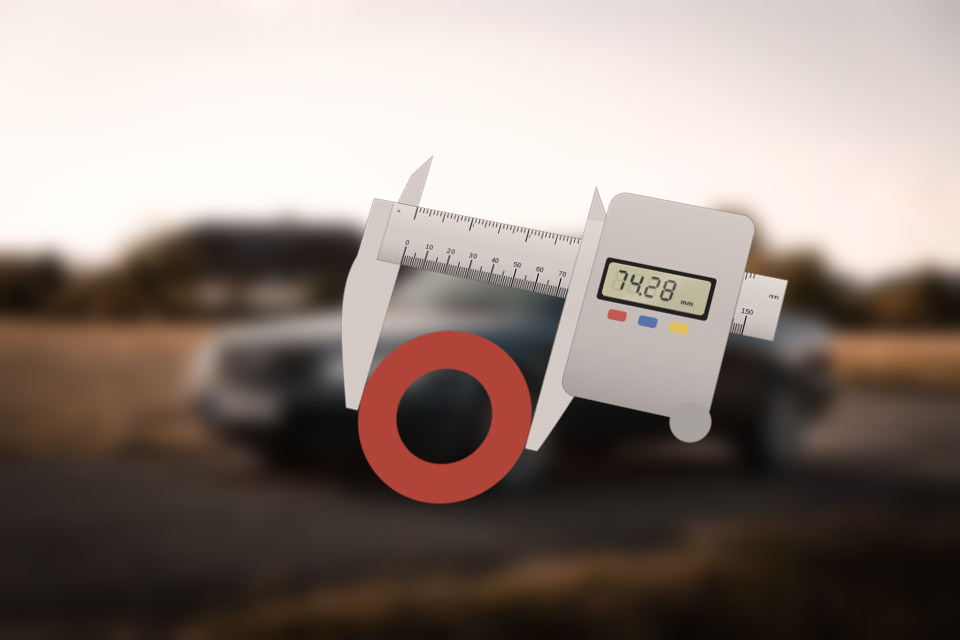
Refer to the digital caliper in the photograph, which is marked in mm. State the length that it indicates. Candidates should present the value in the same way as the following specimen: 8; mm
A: 74.28; mm
